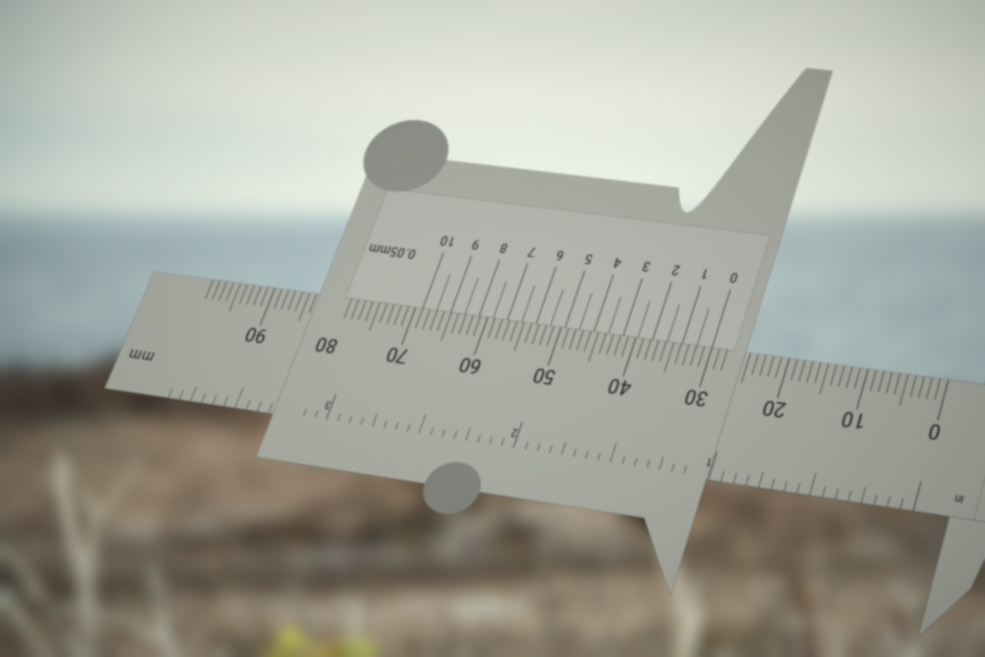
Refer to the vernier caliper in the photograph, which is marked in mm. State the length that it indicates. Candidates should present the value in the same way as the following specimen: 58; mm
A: 30.0; mm
